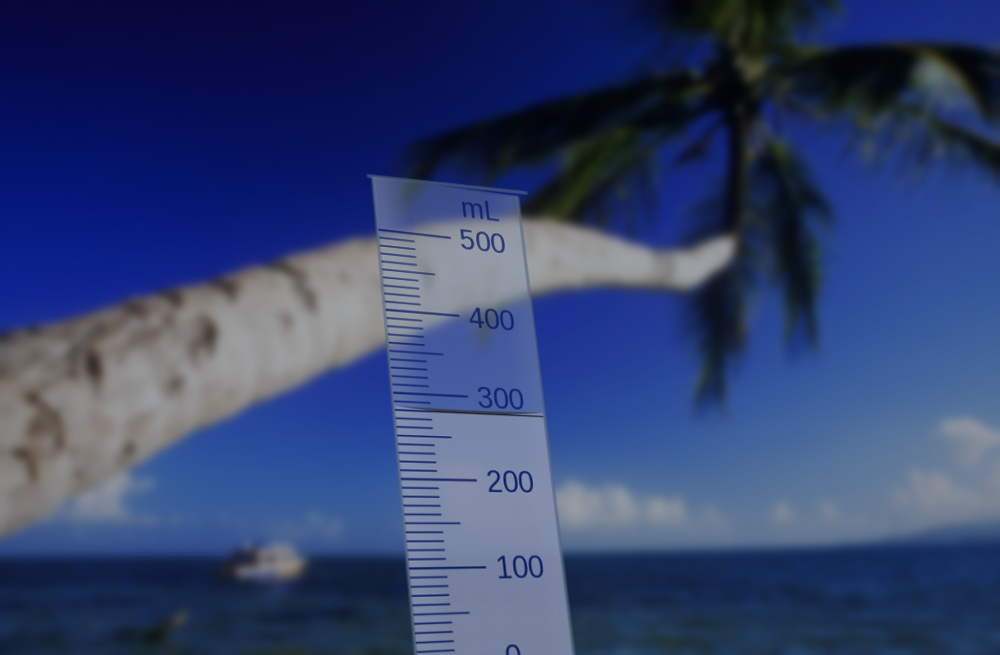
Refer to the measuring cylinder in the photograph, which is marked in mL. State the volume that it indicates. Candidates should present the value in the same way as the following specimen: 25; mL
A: 280; mL
